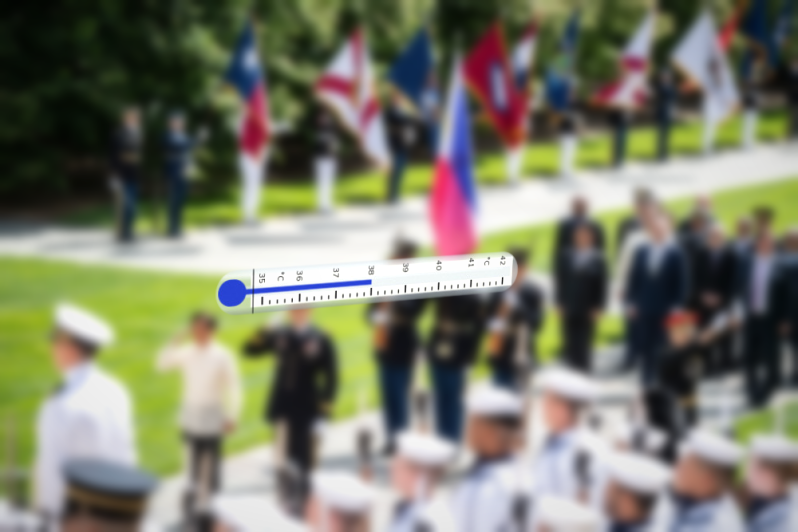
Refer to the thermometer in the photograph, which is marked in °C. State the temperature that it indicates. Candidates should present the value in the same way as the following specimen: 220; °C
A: 38; °C
